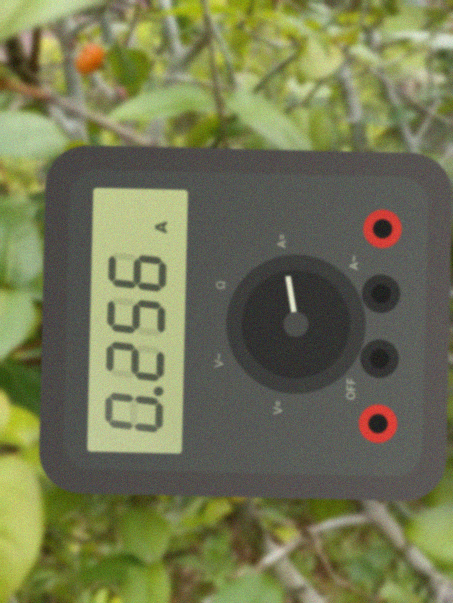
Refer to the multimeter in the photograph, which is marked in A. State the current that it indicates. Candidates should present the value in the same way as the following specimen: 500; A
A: 0.256; A
